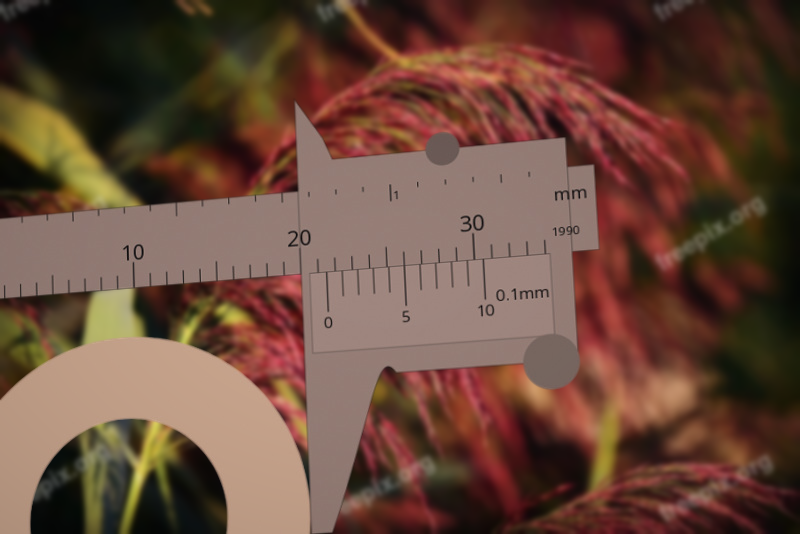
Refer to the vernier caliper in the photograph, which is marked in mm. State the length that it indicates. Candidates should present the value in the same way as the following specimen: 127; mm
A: 21.5; mm
